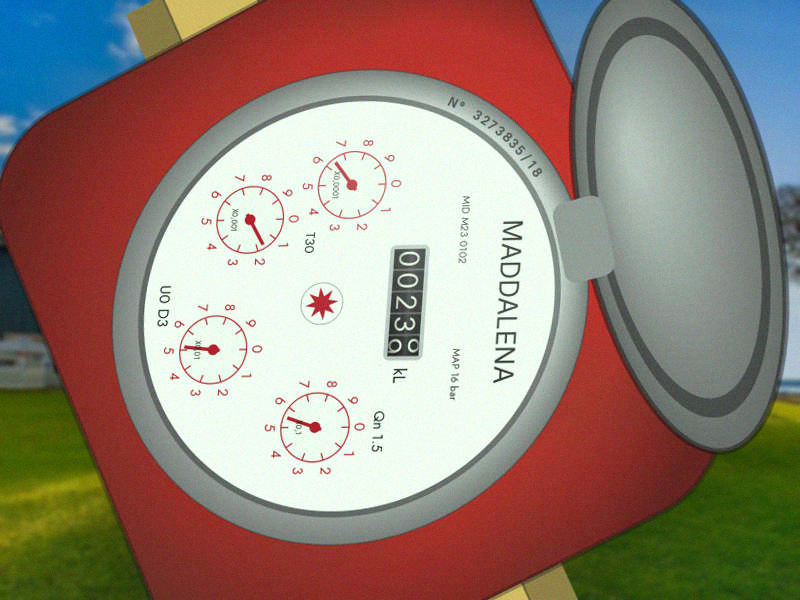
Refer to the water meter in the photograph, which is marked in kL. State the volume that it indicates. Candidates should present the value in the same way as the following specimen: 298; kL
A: 238.5516; kL
